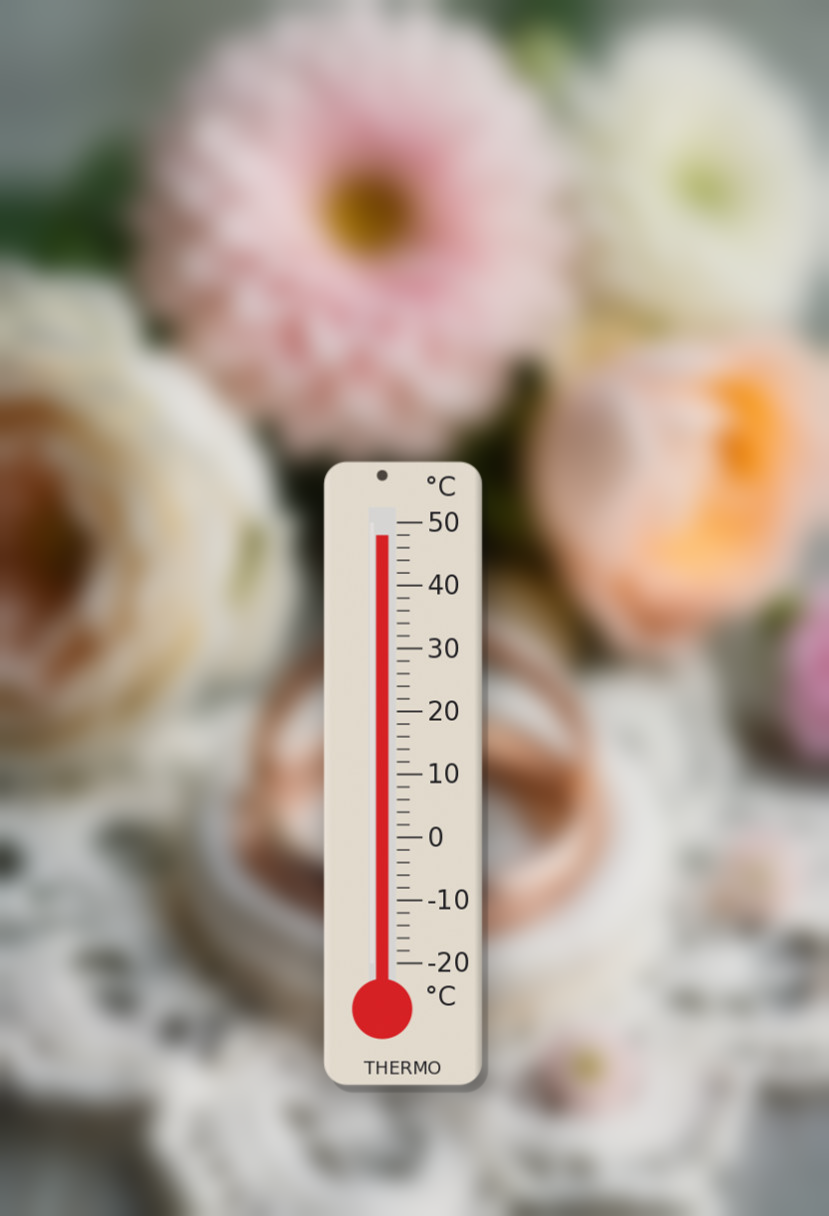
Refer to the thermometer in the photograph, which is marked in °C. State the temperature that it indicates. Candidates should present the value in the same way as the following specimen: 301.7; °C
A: 48; °C
